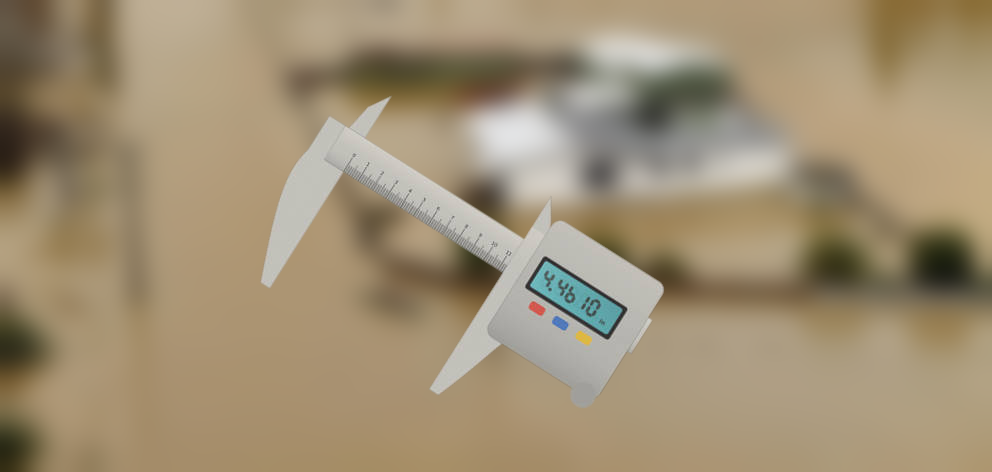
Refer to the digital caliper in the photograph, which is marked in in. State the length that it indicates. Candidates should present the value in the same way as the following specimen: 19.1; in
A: 4.4610; in
